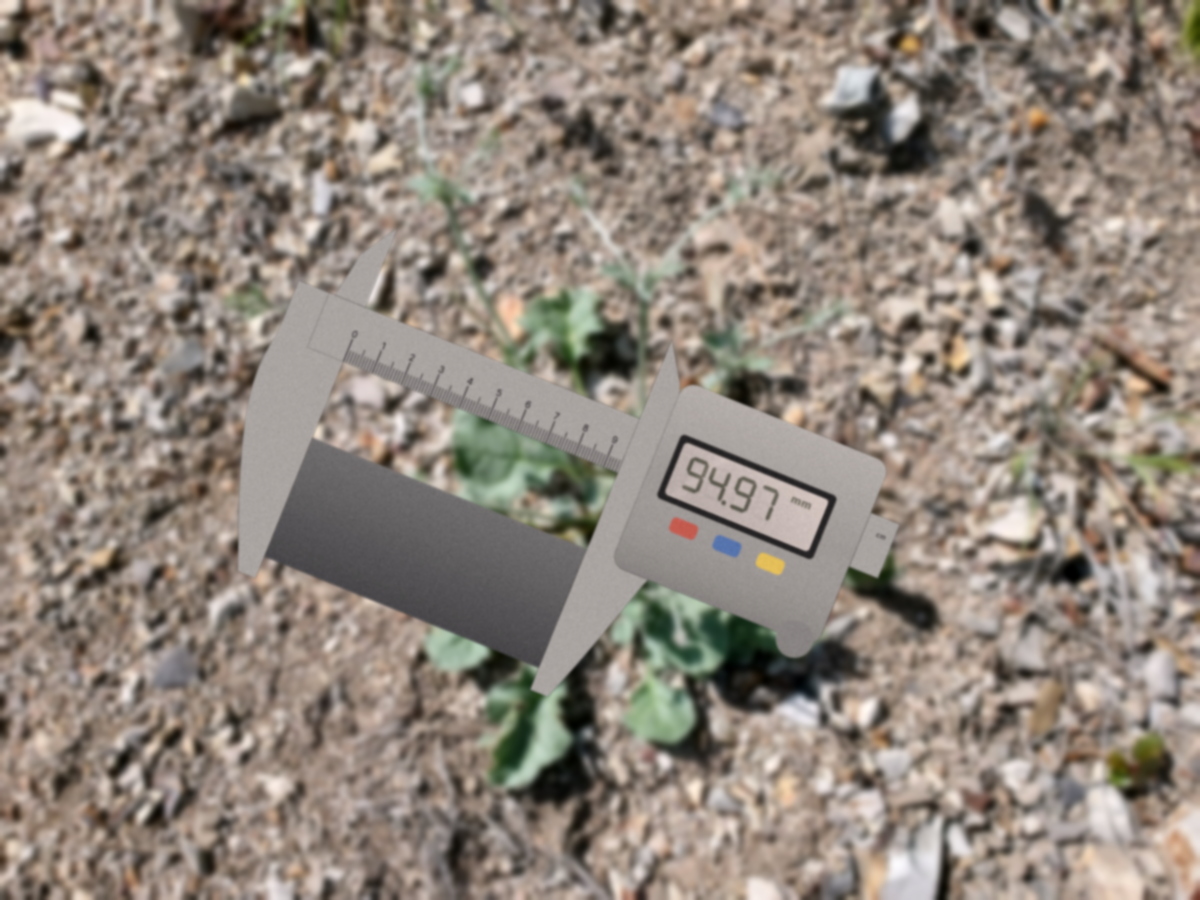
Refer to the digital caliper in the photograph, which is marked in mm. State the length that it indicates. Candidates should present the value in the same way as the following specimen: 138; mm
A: 94.97; mm
